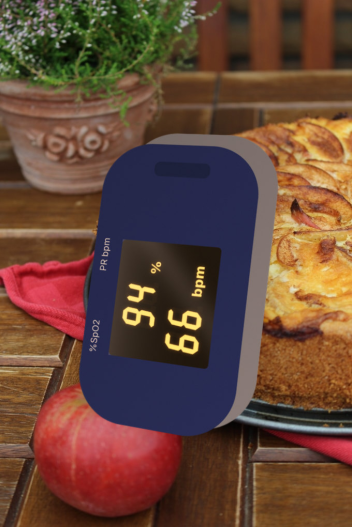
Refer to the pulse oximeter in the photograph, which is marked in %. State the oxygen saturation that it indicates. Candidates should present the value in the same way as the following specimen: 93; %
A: 94; %
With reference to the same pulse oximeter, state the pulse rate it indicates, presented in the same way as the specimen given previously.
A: 66; bpm
